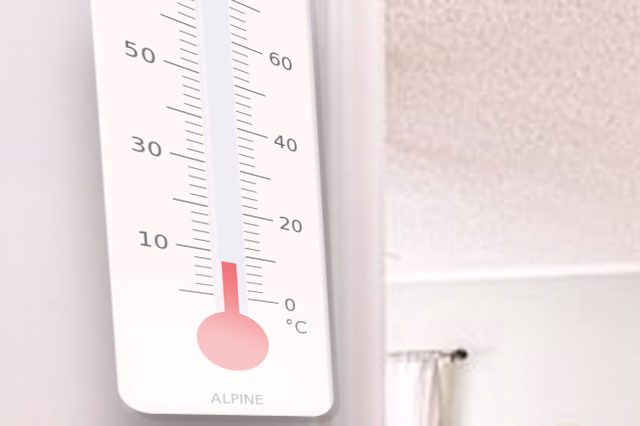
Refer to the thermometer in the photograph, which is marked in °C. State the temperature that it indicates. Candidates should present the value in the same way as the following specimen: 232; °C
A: 8; °C
